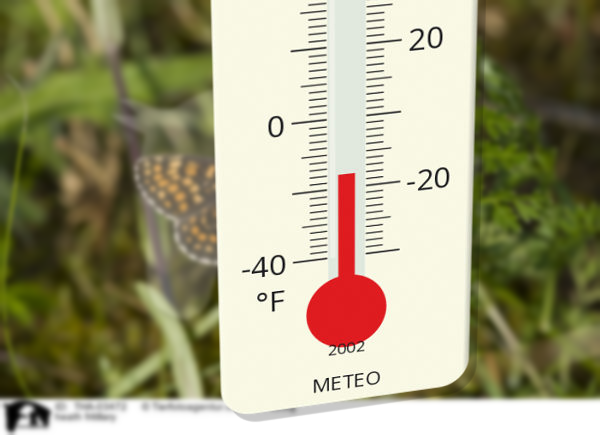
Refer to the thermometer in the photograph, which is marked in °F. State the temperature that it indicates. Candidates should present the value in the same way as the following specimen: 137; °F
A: -16; °F
